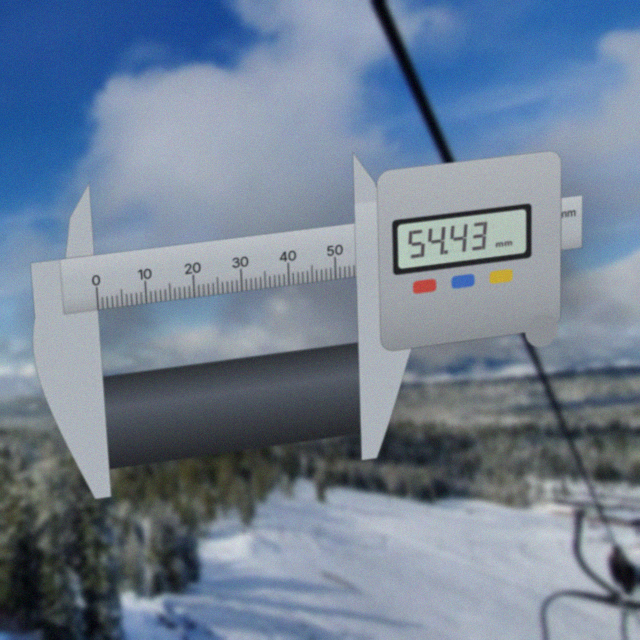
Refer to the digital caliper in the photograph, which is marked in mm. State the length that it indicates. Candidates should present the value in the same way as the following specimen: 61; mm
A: 54.43; mm
